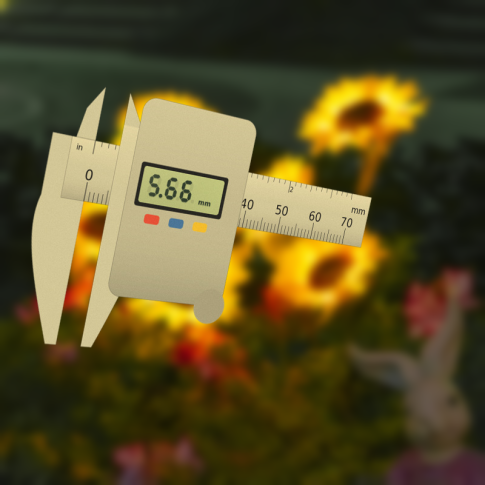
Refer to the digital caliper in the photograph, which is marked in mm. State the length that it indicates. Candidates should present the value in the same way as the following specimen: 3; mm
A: 5.66; mm
